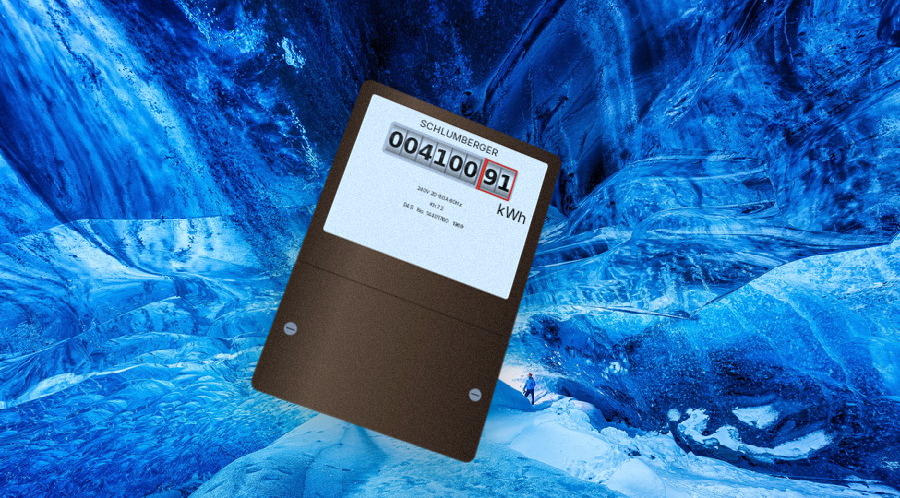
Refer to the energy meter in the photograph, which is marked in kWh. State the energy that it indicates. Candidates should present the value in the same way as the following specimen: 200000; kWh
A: 4100.91; kWh
